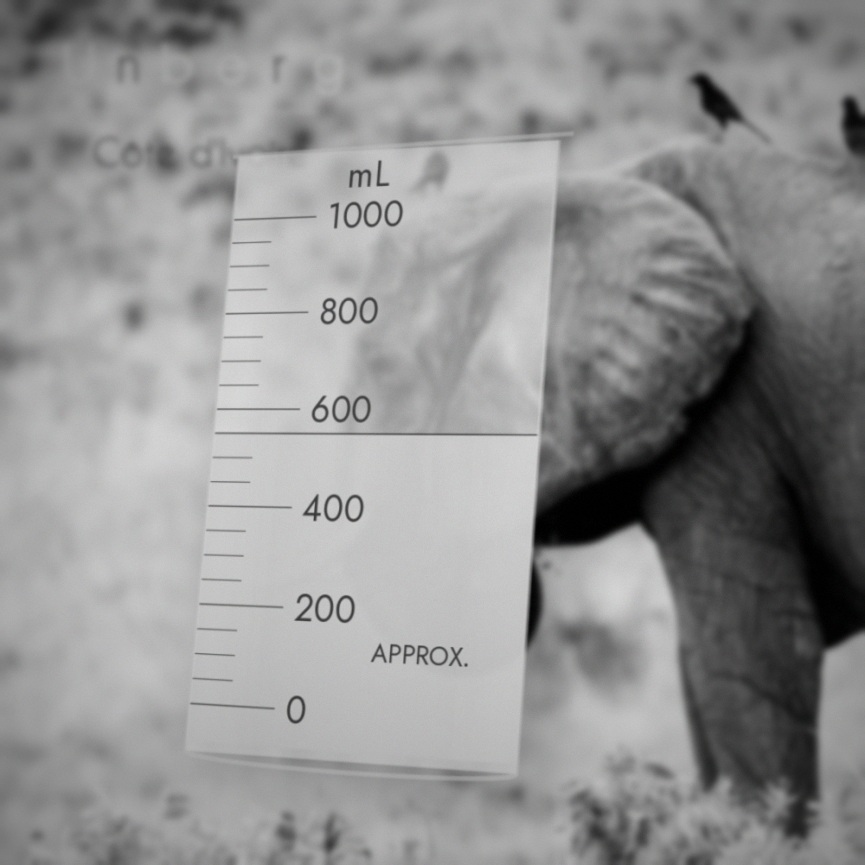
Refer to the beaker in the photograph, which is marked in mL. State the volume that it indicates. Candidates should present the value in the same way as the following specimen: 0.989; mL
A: 550; mL
